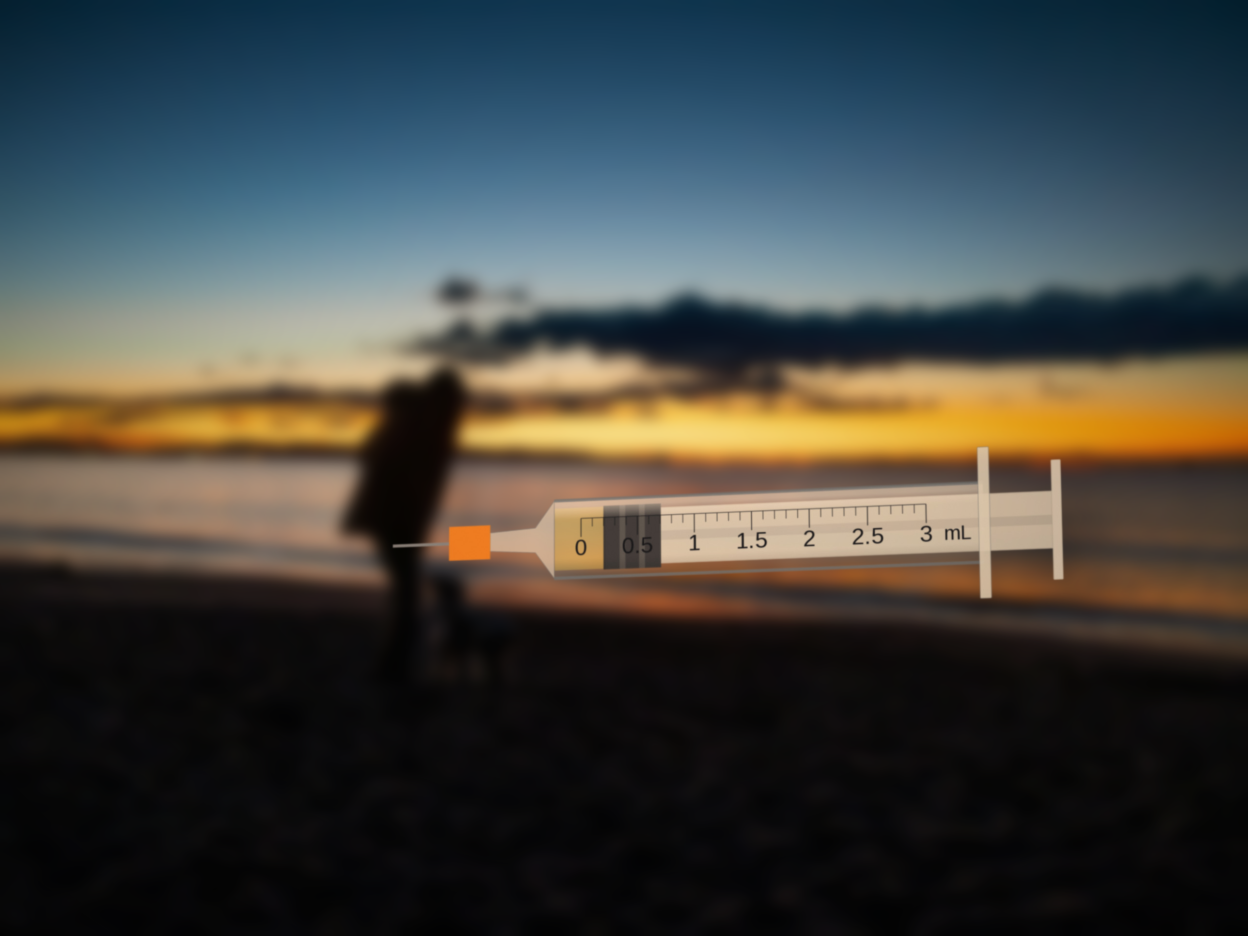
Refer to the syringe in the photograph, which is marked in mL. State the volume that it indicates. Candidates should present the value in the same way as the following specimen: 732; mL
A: 0.2; mL
